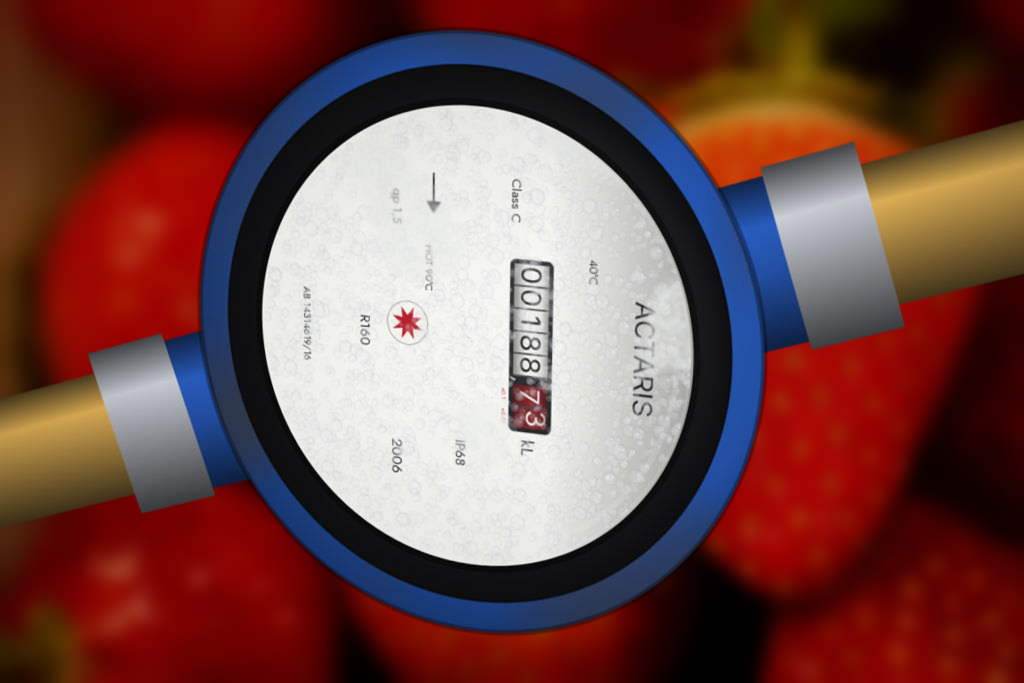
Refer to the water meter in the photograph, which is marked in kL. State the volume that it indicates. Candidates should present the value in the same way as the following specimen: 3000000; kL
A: 188.73; kL
